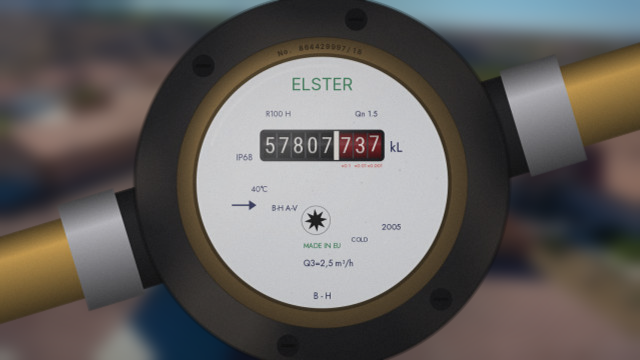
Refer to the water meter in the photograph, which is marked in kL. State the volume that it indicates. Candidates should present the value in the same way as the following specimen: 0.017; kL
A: 57807.737; kL
